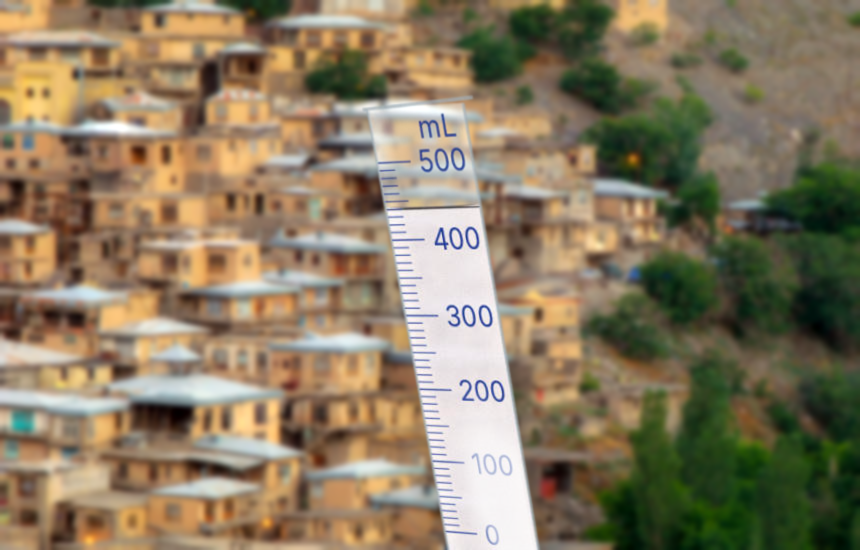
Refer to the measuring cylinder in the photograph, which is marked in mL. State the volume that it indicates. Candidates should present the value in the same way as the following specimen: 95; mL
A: 440; mL
